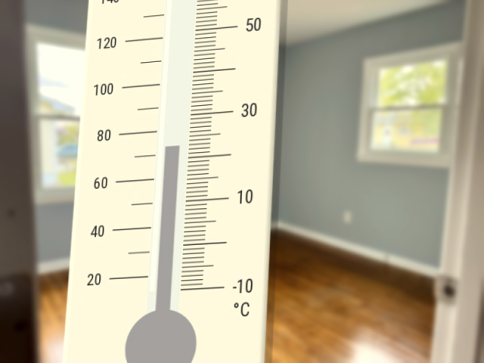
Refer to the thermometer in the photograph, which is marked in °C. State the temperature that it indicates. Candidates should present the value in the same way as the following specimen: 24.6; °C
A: 23; °C
